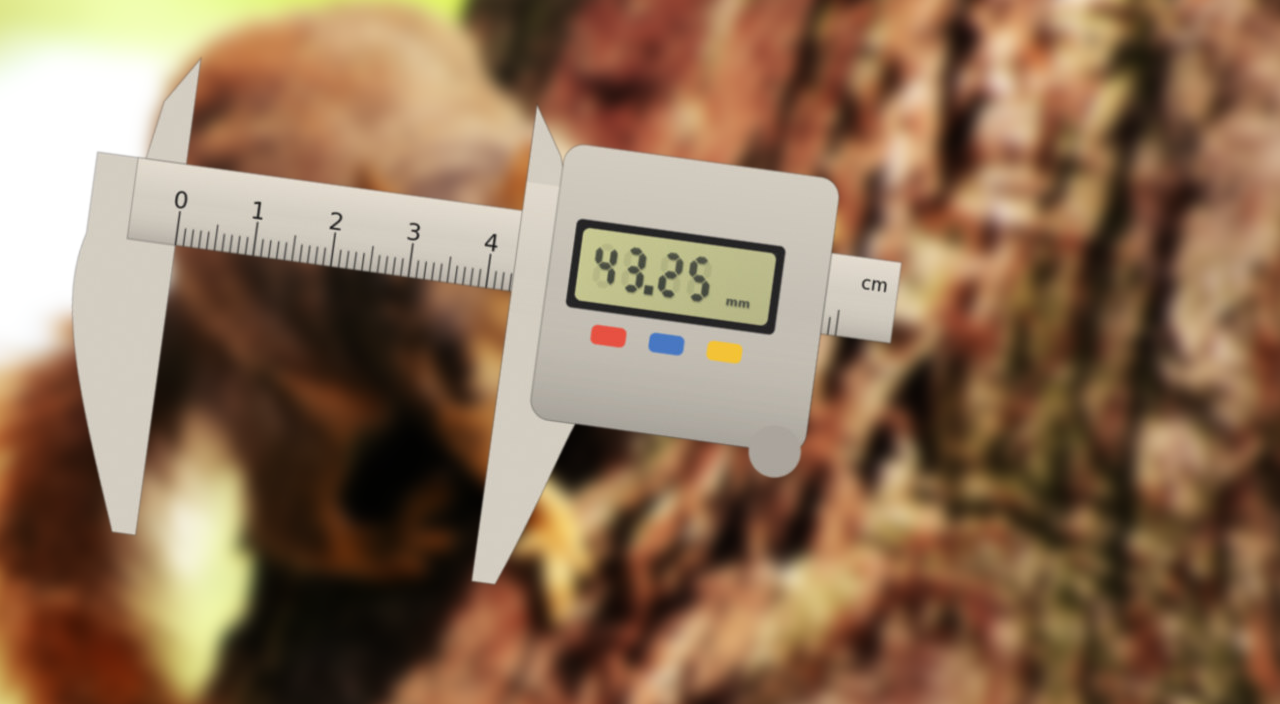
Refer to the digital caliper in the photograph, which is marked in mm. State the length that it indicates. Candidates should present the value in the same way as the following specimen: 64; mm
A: 43.25; mm
